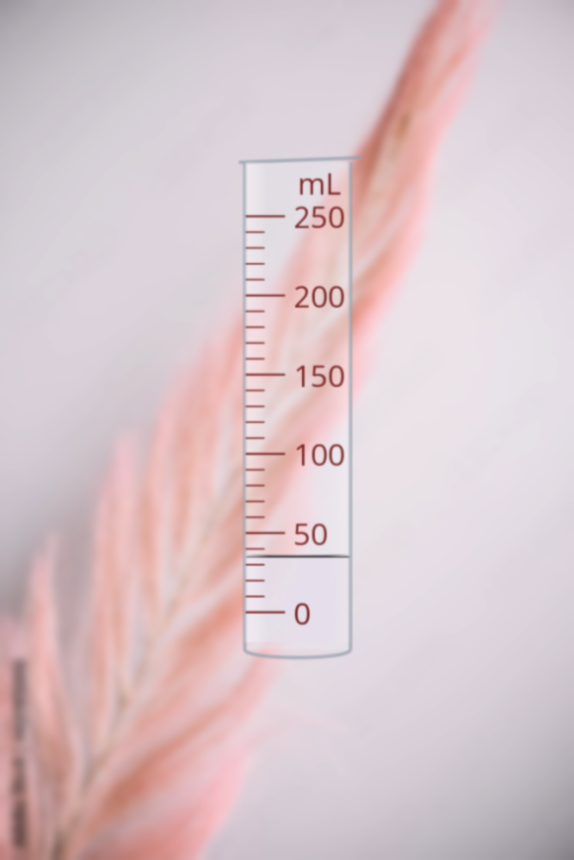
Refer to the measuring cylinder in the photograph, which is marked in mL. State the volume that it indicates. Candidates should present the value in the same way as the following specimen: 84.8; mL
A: 35; mL
